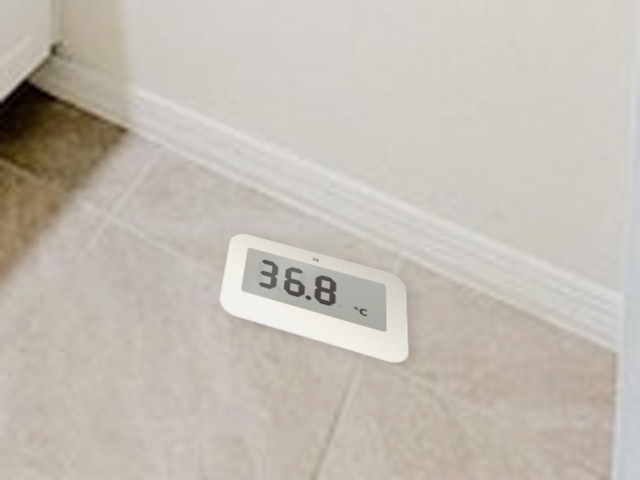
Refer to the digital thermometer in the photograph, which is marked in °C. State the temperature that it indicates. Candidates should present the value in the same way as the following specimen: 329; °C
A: 36.8; °C
